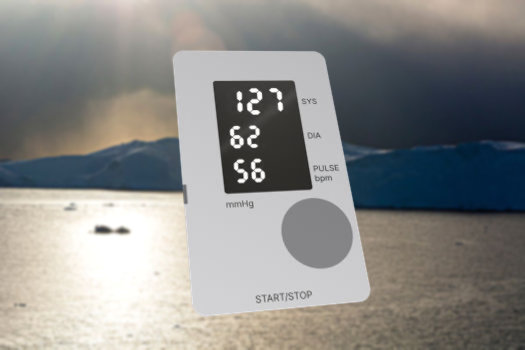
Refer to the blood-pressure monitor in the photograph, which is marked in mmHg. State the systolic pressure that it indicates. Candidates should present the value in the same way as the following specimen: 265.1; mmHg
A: 127; mmHg
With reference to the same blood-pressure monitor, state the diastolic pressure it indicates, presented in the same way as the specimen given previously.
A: 62; mmHg
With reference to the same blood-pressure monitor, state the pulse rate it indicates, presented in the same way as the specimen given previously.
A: 56; bpm
